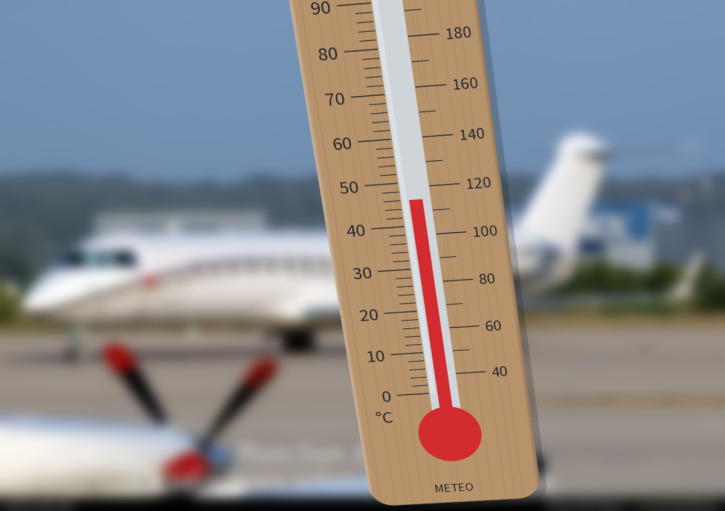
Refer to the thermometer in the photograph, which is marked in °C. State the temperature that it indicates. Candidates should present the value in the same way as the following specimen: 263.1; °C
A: 46; °C
